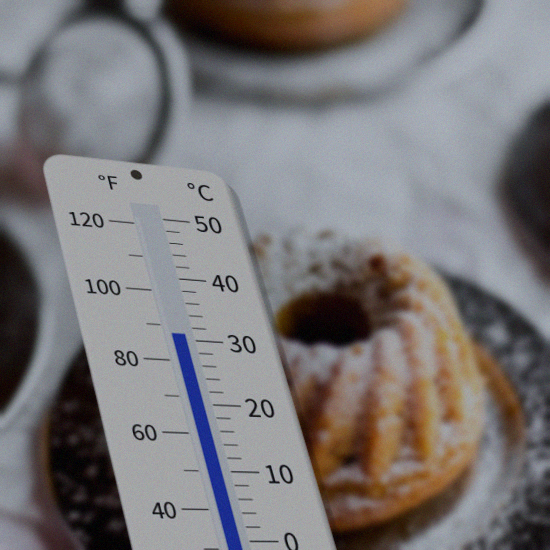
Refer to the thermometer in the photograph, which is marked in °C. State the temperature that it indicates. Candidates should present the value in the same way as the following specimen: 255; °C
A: 31; °C
